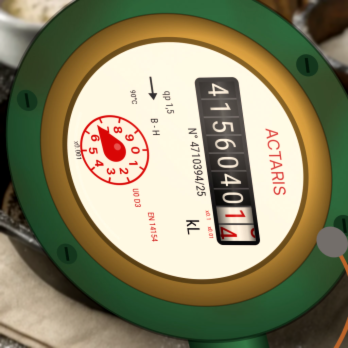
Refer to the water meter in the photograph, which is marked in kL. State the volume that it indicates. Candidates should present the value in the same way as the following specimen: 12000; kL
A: 4156040.136; kL
